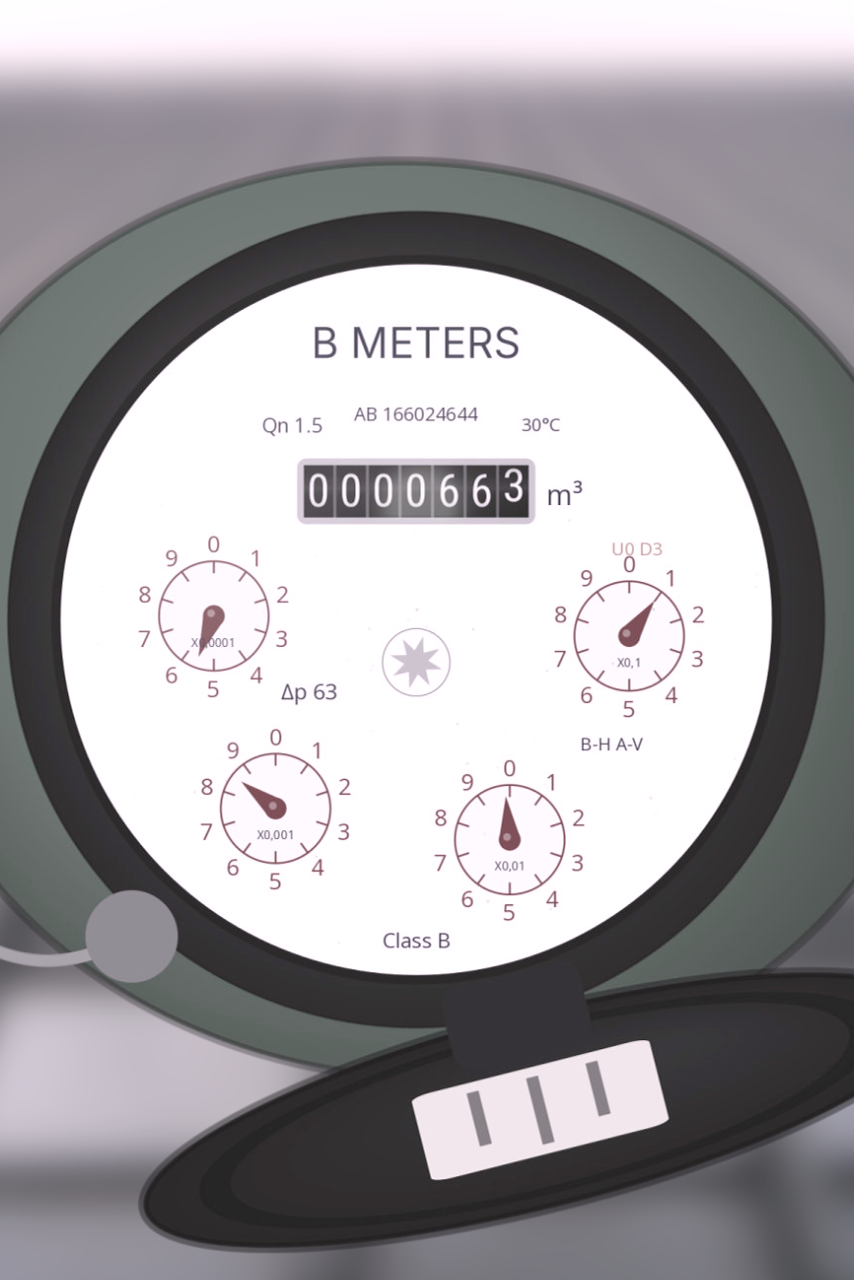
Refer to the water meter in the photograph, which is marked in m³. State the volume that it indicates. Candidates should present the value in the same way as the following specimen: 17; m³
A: 663.0985; m³
